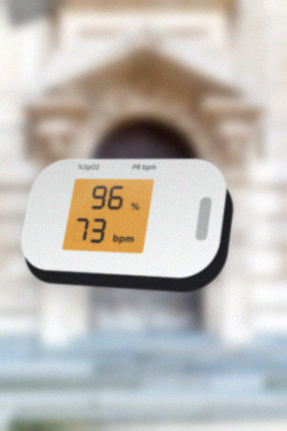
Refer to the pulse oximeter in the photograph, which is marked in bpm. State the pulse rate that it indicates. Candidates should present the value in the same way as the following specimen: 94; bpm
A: 73; bpm
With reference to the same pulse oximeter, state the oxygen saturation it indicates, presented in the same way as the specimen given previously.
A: 96; %
